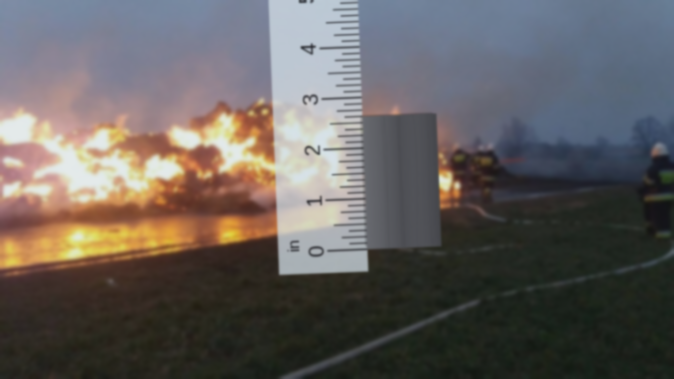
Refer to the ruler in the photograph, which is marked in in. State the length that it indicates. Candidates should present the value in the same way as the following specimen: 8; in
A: 2.625; in
